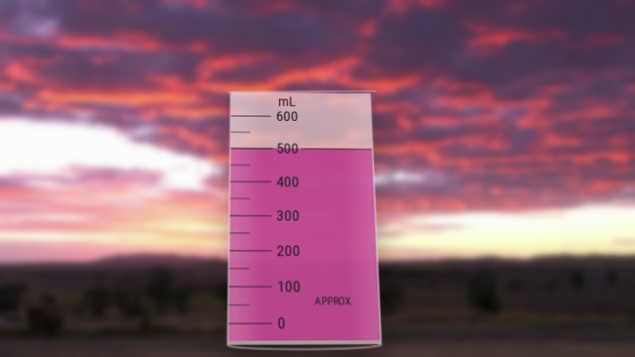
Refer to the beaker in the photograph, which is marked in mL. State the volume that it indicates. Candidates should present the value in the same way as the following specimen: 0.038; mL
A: 500; mL
